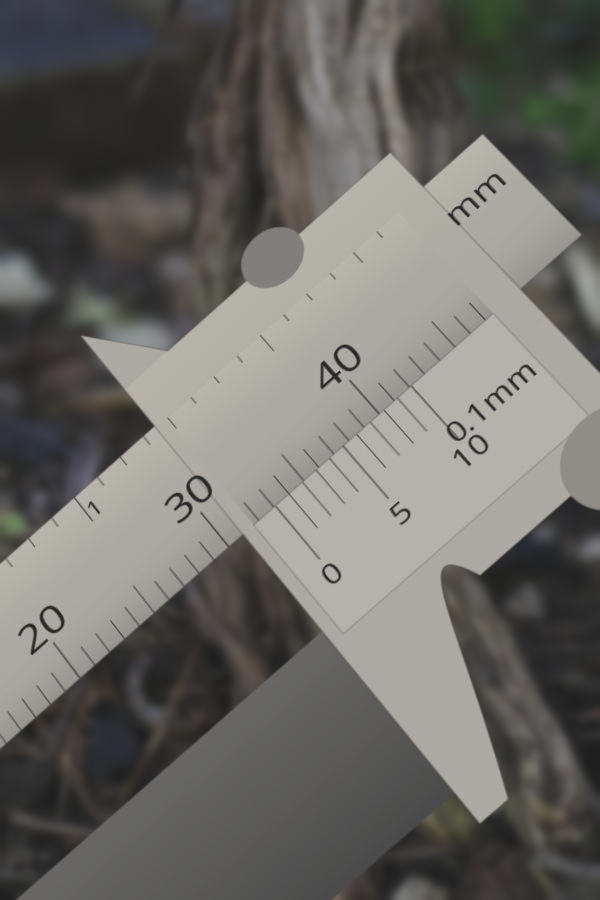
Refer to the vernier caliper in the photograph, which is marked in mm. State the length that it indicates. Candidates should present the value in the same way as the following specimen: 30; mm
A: 33.1; mm
